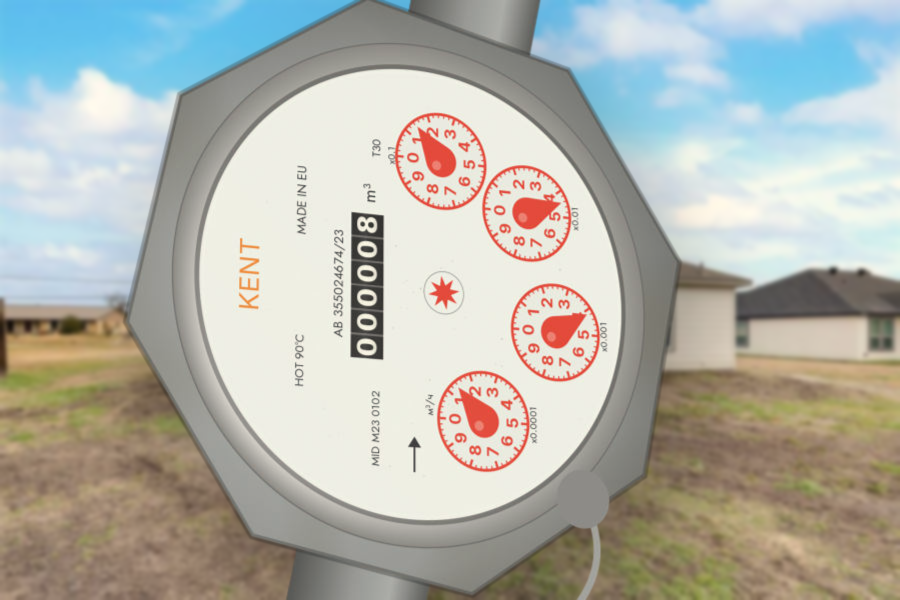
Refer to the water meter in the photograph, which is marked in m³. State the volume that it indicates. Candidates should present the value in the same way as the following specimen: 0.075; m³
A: 8.1441; m³
